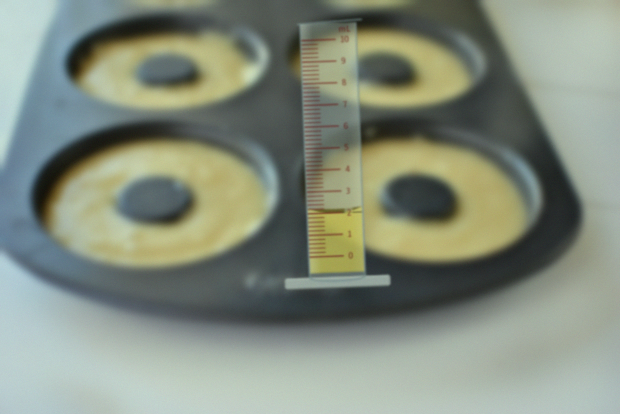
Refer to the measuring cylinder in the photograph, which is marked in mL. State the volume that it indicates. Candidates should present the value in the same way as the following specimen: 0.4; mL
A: 2; mL
